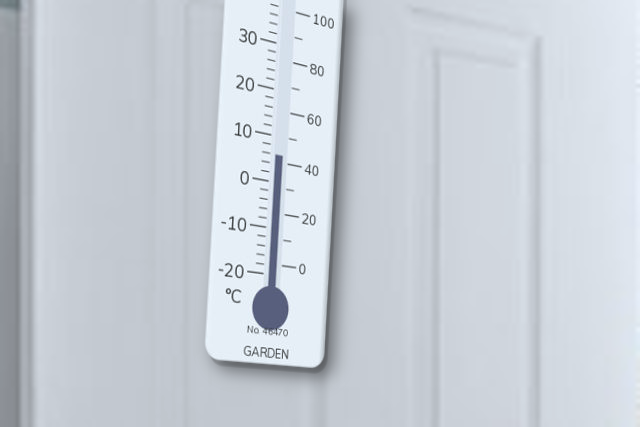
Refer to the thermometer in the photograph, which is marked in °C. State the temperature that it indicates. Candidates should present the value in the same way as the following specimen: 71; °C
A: 6; °C
